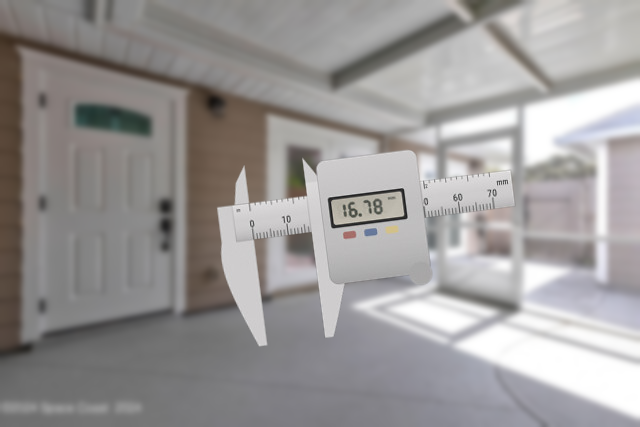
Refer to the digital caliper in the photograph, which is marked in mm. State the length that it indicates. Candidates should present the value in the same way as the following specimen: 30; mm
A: 16.78; mm
